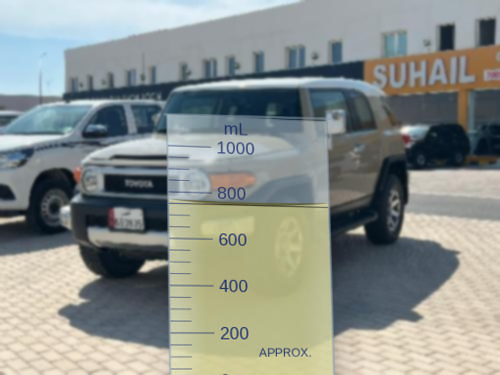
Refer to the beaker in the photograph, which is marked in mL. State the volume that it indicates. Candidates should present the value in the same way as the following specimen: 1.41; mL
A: 750; mL
